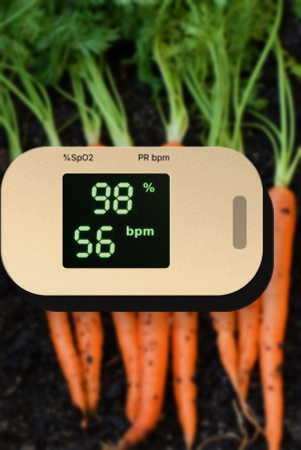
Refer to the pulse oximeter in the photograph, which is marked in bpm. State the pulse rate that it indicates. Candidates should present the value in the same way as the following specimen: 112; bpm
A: 56; bpm
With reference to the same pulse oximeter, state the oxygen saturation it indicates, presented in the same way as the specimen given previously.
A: 98; %
